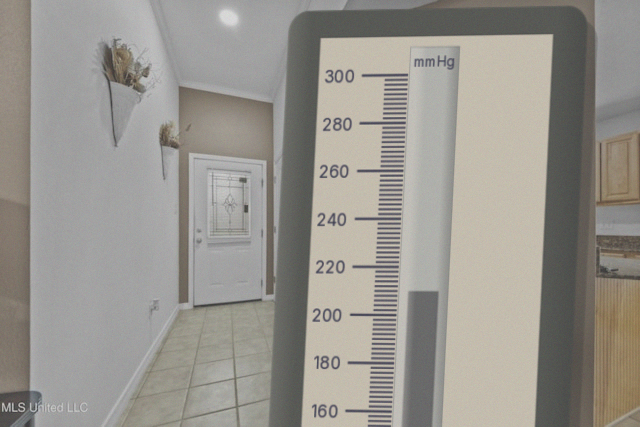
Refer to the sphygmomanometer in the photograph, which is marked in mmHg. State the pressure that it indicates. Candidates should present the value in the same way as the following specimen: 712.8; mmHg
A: 210; mmHg
